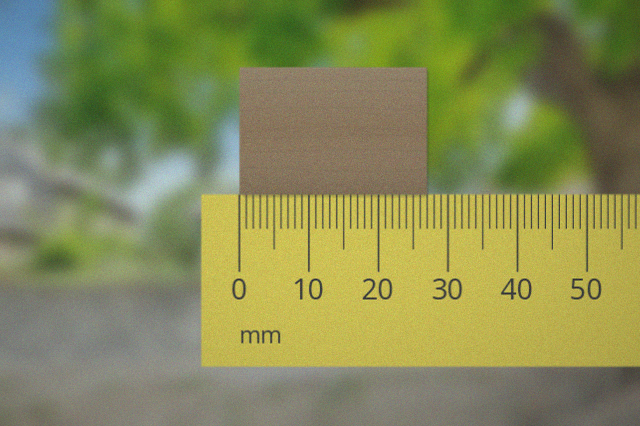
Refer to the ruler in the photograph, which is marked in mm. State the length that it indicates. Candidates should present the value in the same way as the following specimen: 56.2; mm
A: 27; mm
